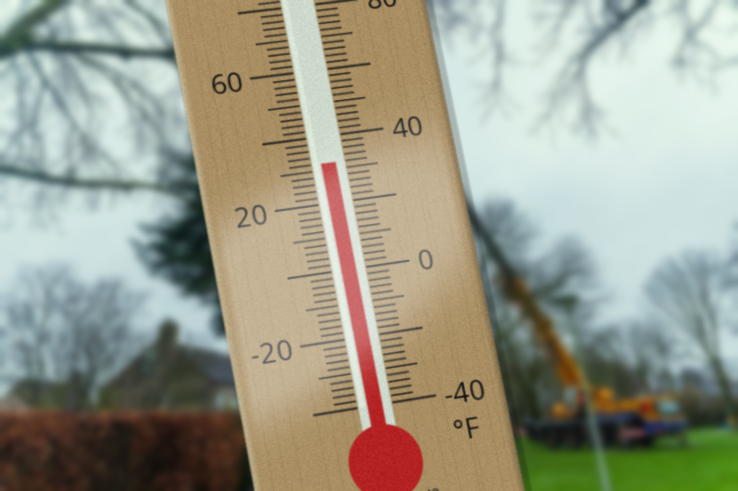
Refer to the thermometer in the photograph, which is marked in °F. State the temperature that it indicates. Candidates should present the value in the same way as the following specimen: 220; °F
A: 32; °F
